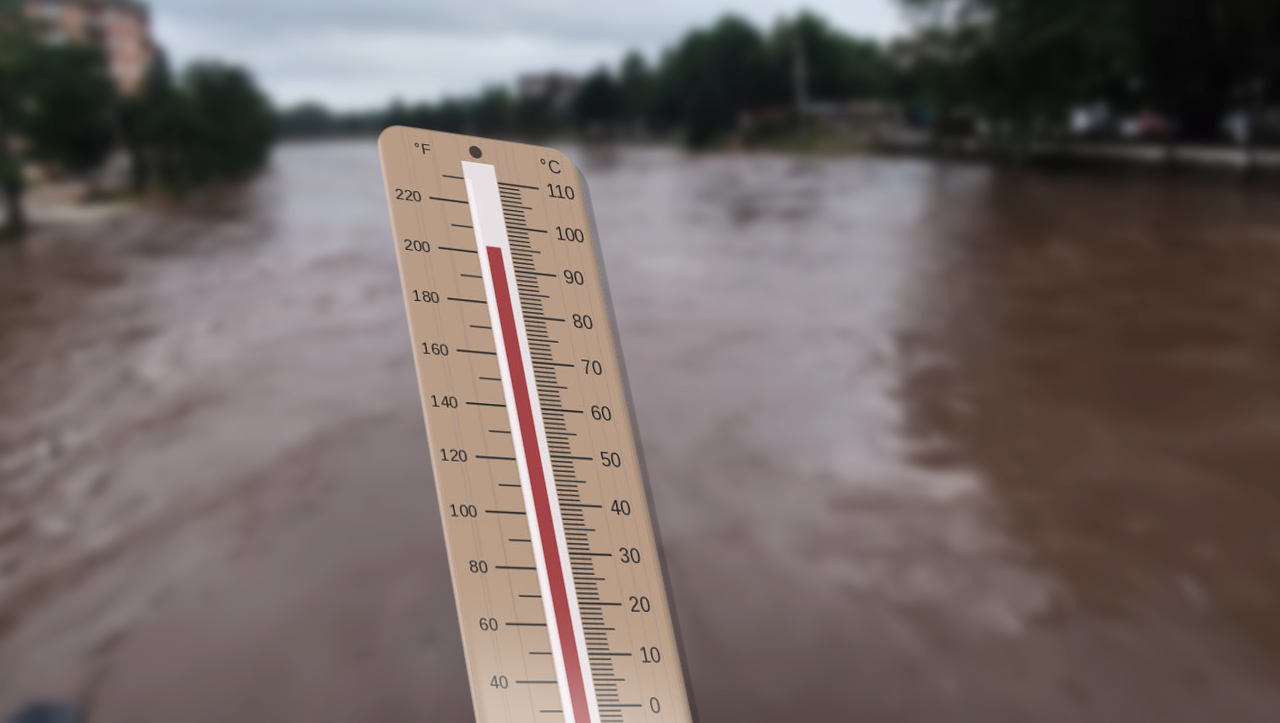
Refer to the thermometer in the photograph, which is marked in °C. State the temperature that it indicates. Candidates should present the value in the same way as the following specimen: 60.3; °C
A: 95; °C
